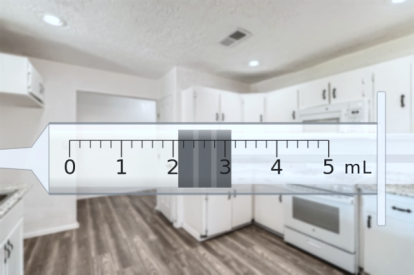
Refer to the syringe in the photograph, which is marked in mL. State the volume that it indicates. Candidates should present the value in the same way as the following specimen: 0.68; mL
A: 2.1; mL
